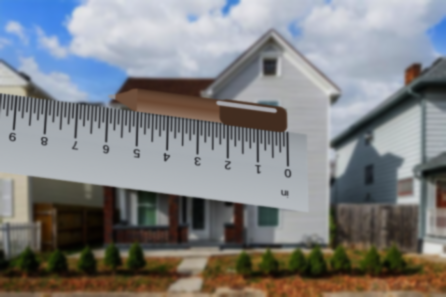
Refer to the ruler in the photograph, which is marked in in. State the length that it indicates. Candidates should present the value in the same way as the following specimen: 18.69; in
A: 6; in
